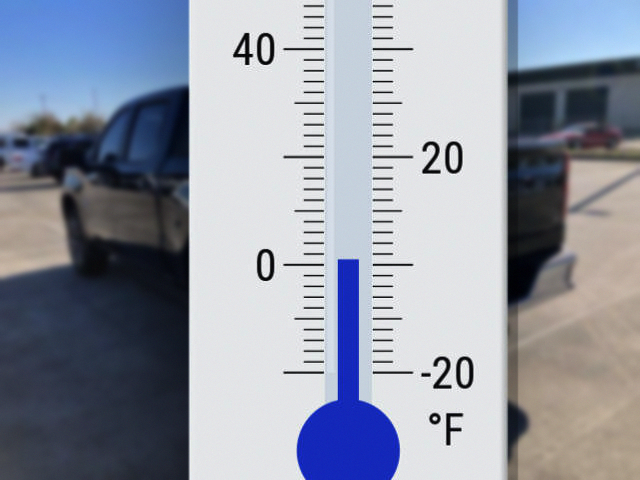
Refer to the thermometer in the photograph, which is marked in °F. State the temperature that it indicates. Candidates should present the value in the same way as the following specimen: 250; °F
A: 1; °F
